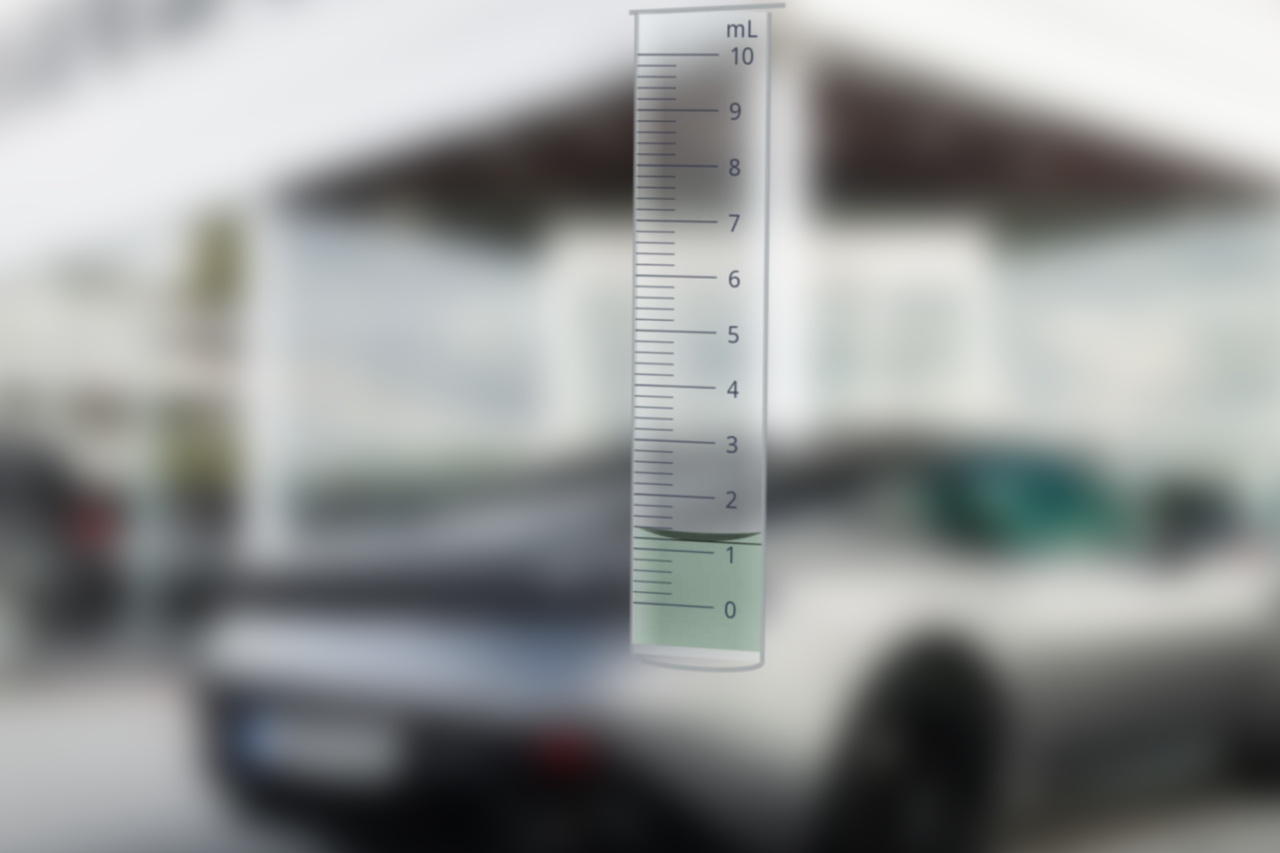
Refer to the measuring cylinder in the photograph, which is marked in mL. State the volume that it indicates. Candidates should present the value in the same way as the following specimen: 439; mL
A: 1.2; mL
